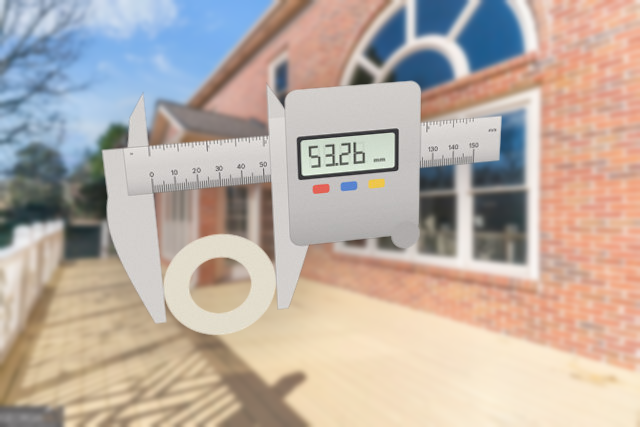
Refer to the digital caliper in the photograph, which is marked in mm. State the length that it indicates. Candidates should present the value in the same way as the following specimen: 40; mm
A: 53.26; mm
